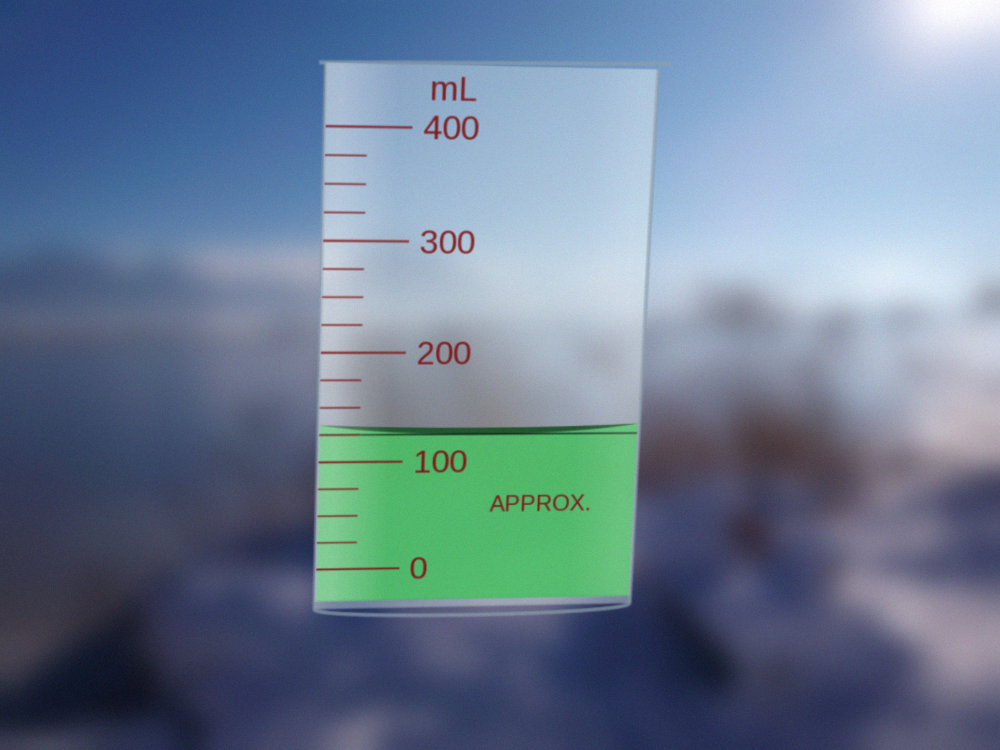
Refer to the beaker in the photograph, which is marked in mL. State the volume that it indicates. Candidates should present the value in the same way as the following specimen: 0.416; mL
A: 125; mL
